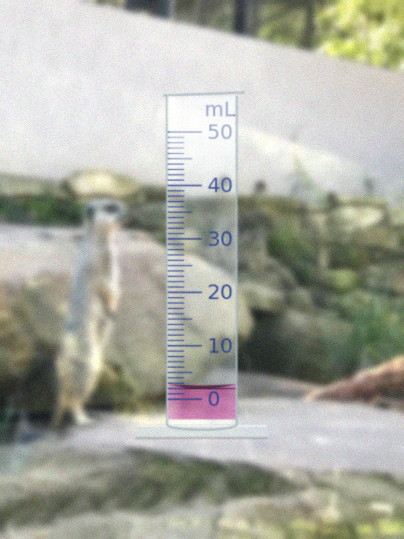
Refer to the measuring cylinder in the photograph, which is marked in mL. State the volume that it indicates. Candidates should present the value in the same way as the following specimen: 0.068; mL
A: 2; mL
